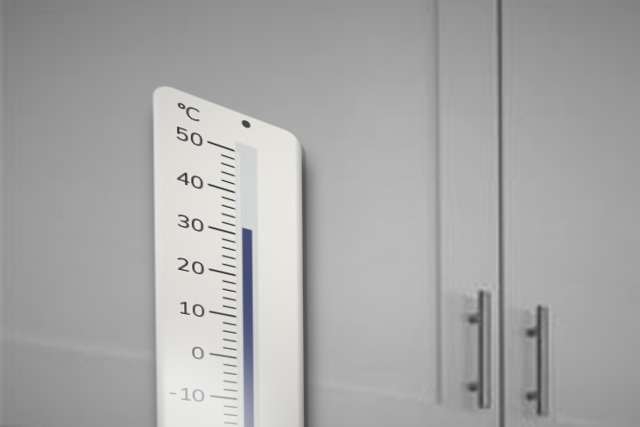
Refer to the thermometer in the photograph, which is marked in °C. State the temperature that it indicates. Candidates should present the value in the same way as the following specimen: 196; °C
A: 32; °C
